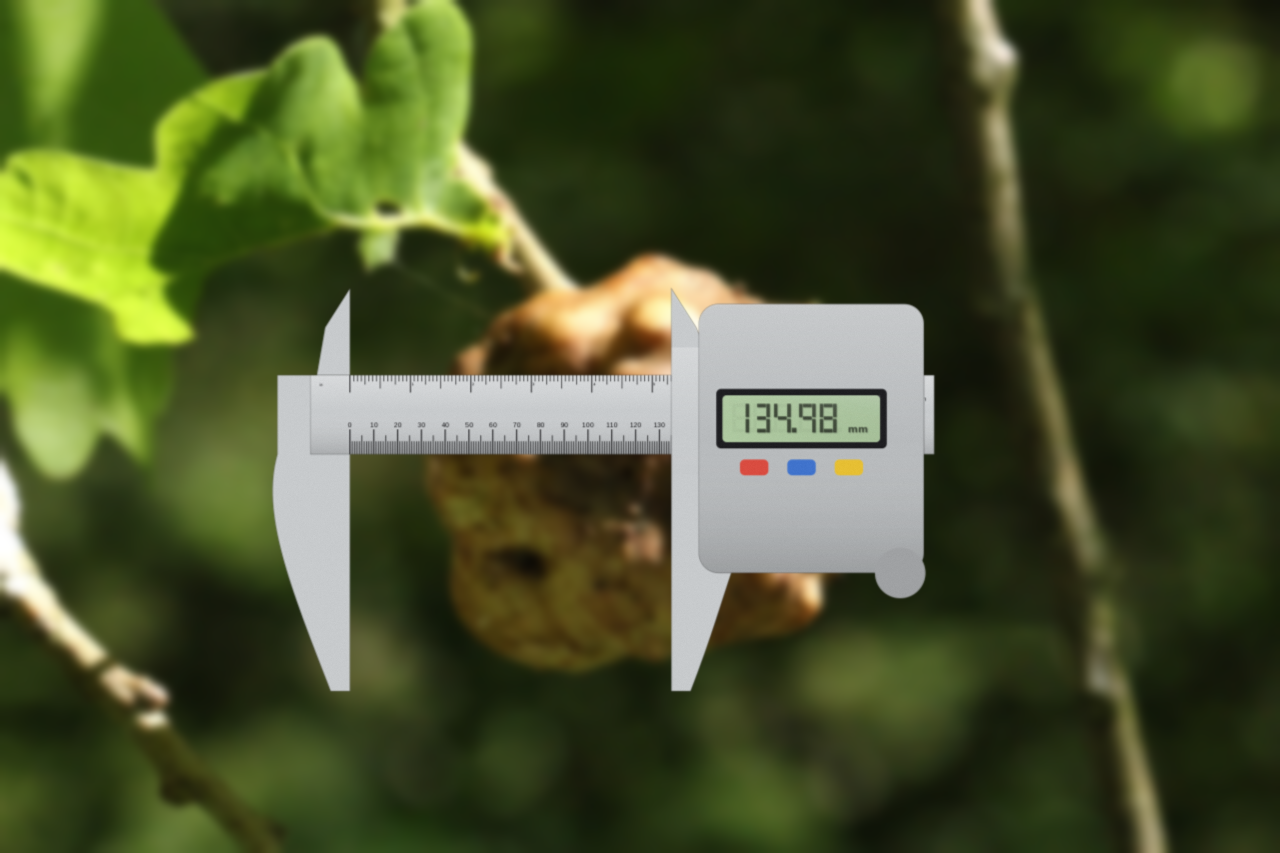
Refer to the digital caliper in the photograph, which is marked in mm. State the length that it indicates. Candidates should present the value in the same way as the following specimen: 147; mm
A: 134.98; mm
